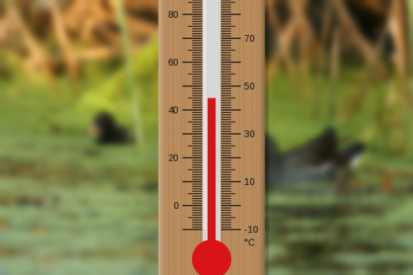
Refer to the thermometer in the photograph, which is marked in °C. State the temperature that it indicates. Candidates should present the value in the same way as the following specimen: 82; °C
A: 45; °C
